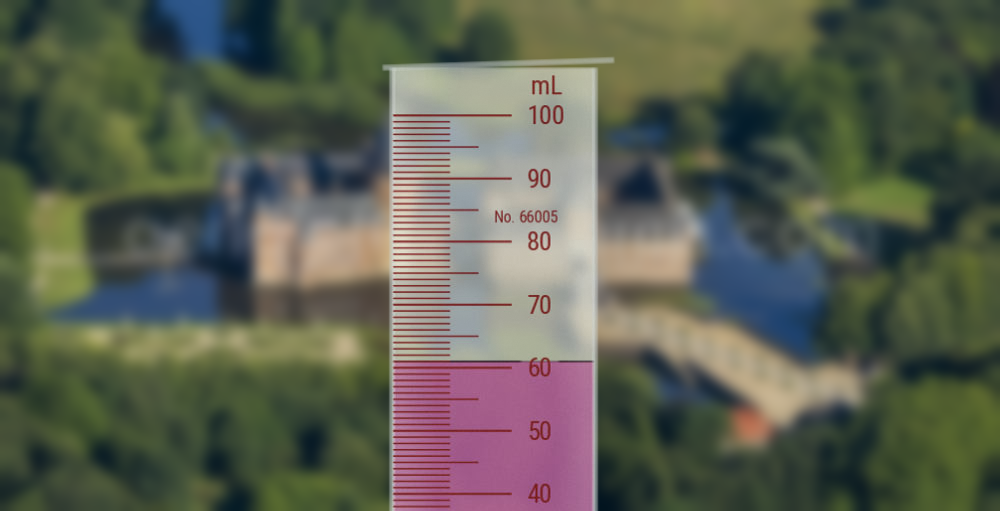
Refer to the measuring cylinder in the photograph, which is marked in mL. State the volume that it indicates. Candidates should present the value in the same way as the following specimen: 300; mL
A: 61; mL
